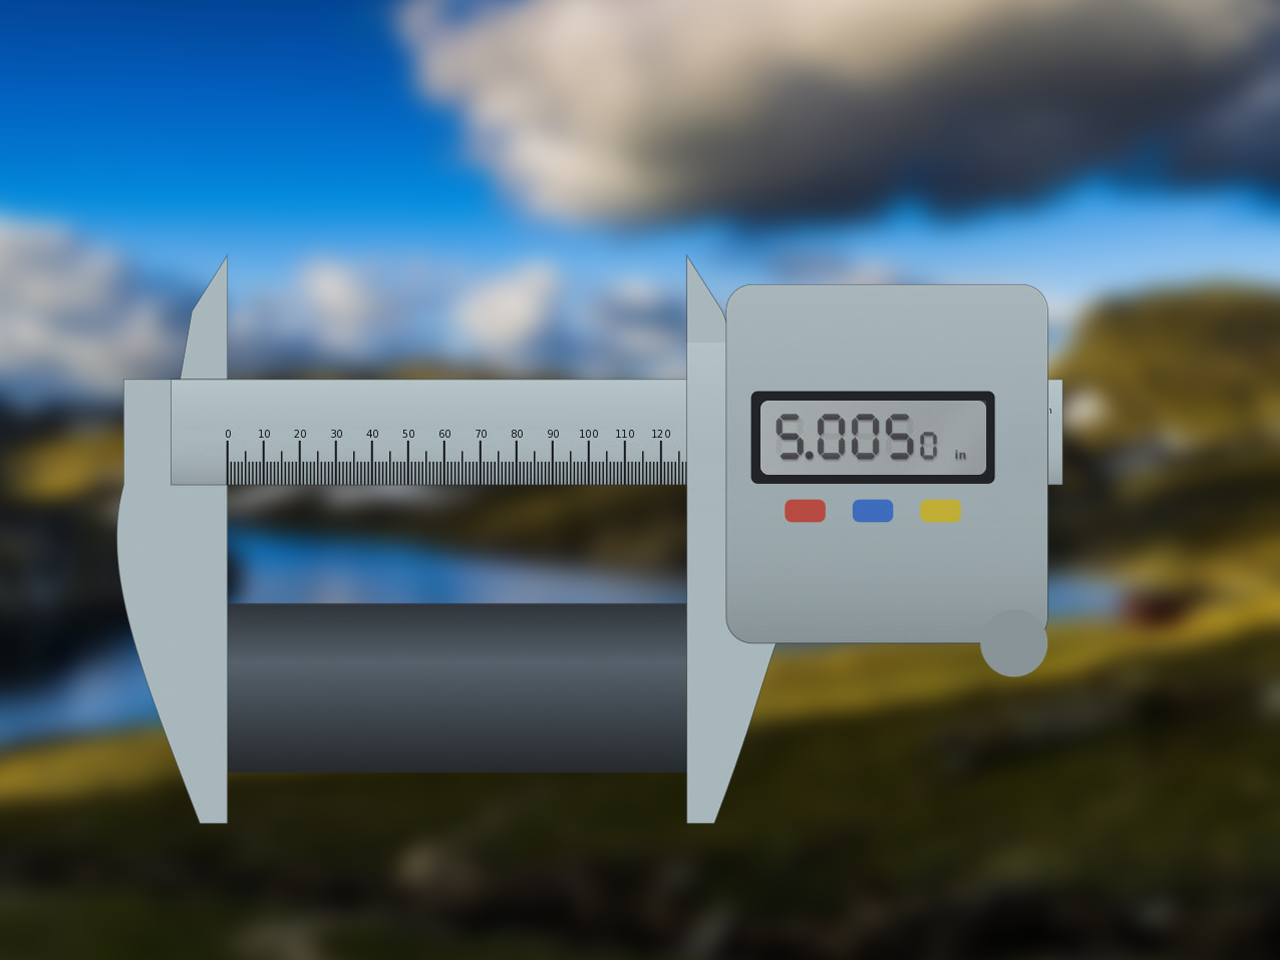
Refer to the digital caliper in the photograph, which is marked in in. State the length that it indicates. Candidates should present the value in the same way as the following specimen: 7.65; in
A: 5.0050; in
